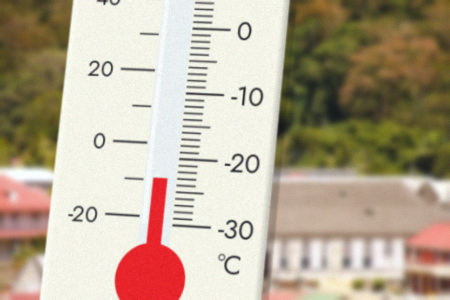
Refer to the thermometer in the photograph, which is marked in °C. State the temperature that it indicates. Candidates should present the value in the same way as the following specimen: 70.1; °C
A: -23; °C
